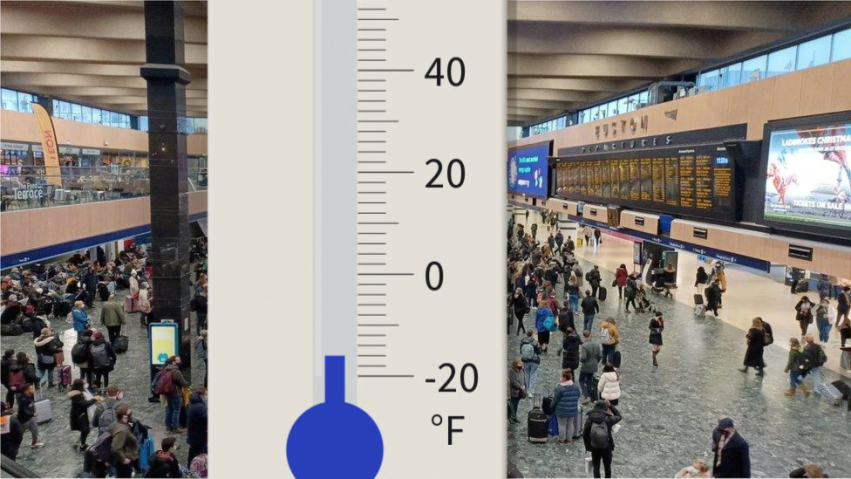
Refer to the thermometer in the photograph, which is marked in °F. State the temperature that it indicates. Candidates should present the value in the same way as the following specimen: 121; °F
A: -16; °F
